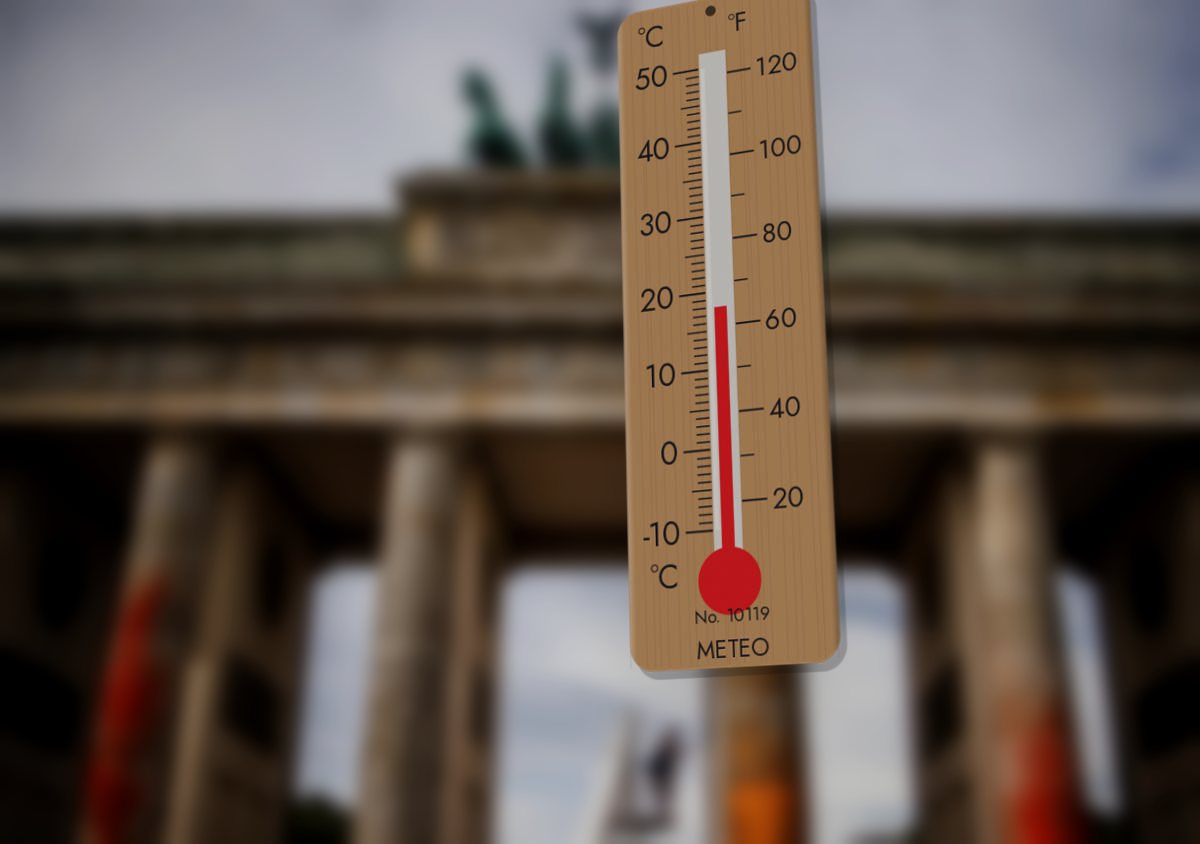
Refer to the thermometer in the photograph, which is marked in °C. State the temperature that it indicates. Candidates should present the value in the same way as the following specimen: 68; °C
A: 18; °C
